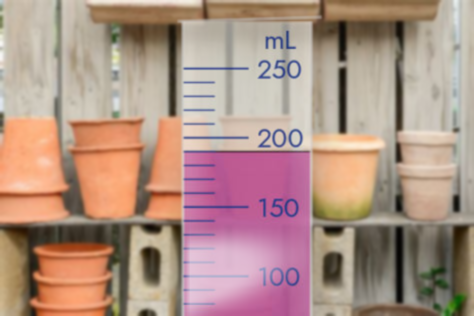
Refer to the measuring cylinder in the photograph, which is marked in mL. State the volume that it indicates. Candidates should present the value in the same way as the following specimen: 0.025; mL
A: 190; mL
